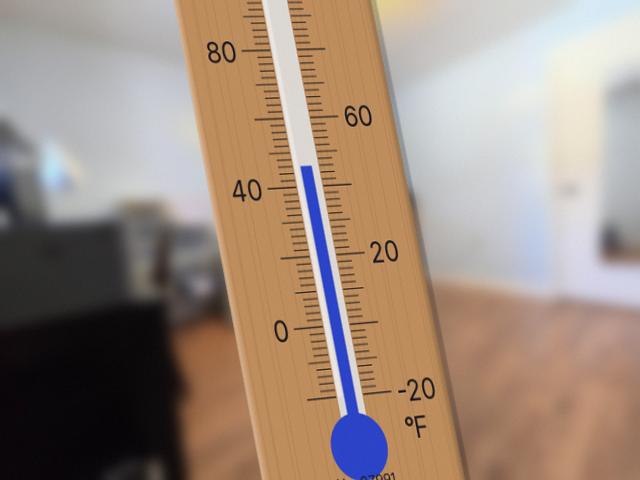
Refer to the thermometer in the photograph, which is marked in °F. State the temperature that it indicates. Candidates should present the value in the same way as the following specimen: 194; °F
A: 46; °F
